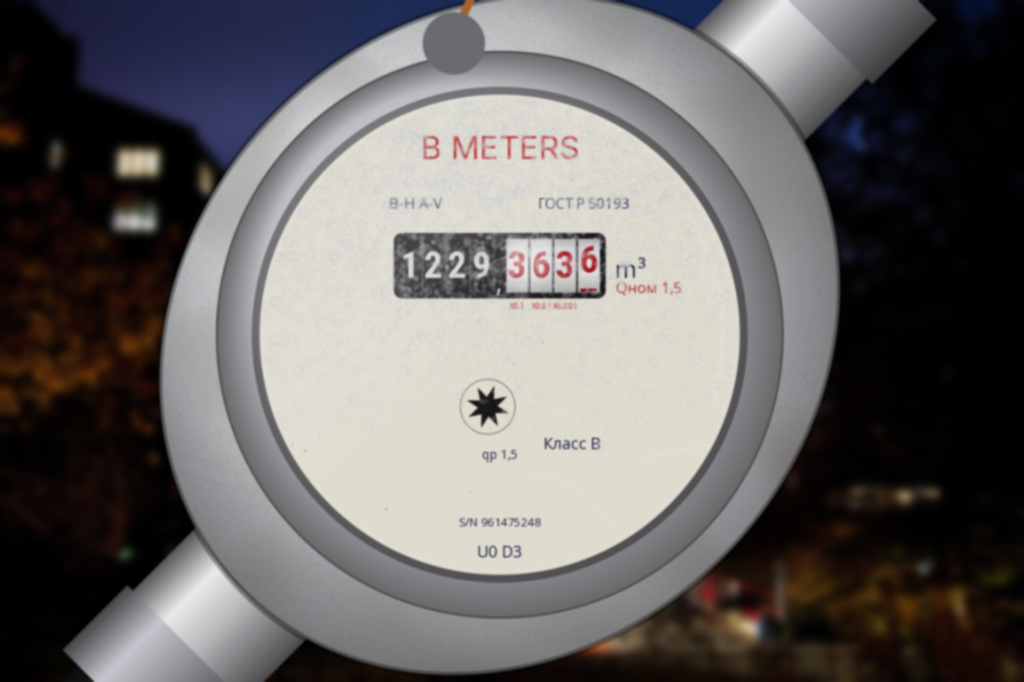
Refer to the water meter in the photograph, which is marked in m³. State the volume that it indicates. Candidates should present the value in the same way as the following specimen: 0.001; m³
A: 1229.3636; m³
